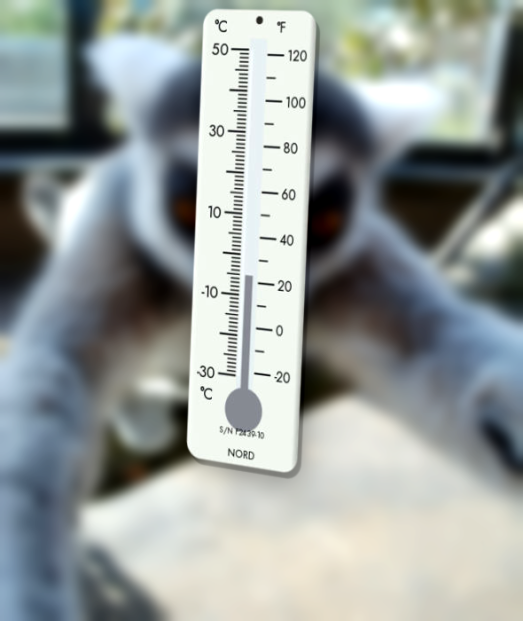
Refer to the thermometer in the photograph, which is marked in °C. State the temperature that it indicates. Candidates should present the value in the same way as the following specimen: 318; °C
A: -5; °C
